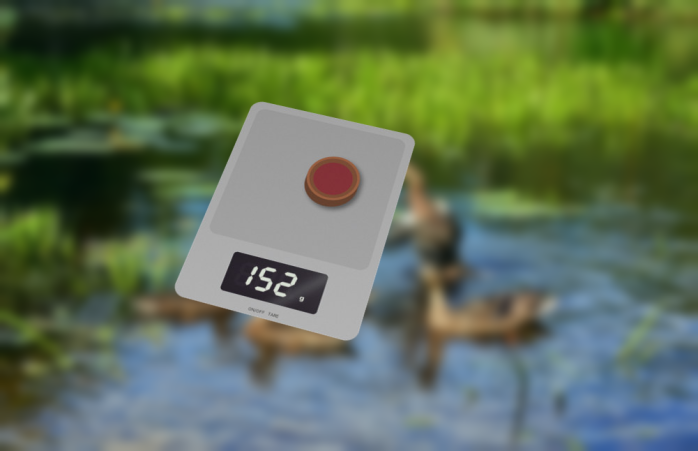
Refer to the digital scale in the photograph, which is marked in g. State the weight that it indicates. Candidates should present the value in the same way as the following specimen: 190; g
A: 152; g
